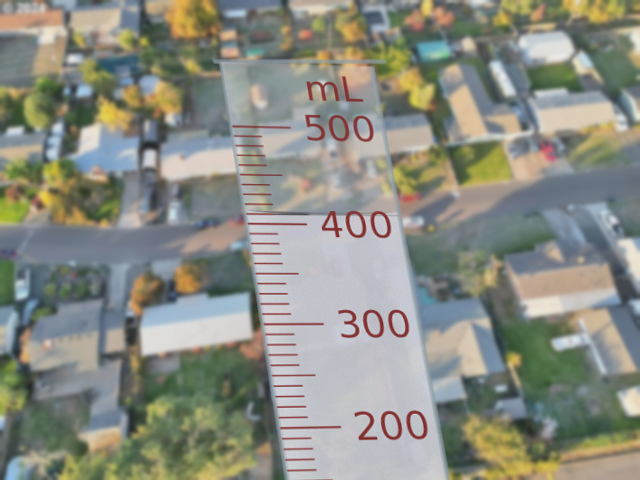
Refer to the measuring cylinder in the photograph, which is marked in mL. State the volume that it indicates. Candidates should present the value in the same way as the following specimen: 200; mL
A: 410; mL
